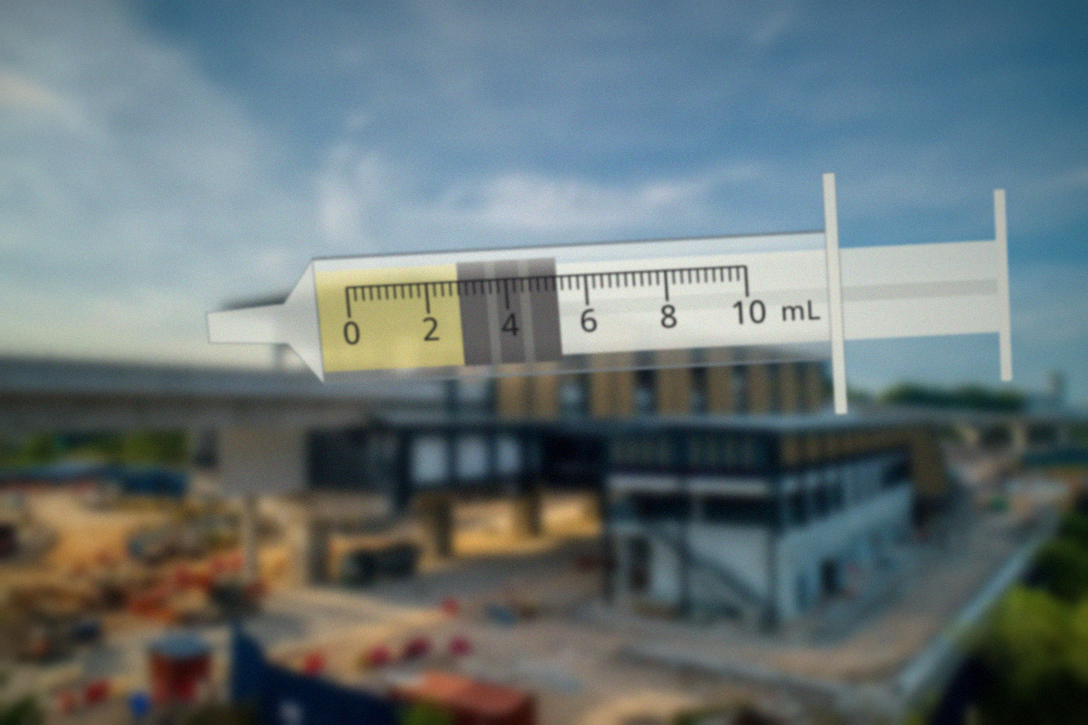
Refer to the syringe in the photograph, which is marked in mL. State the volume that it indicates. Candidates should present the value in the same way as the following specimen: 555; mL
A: 2.8; mL
